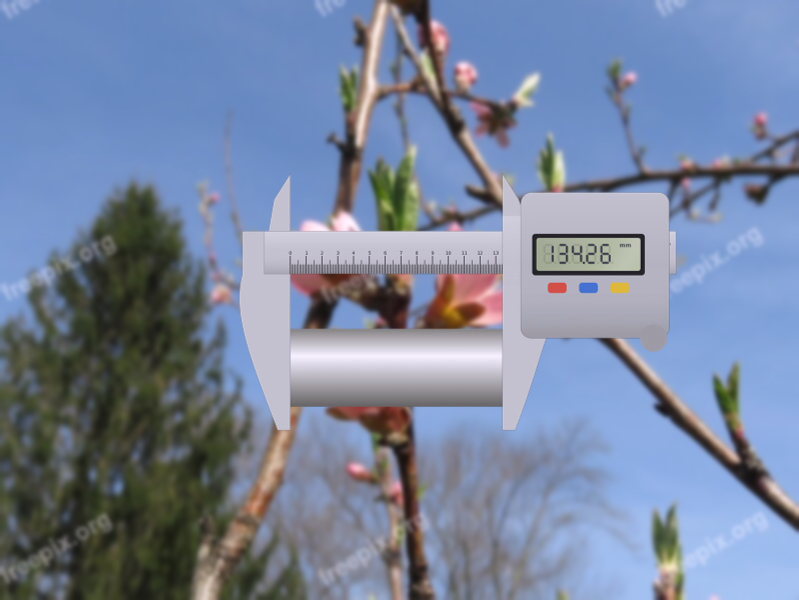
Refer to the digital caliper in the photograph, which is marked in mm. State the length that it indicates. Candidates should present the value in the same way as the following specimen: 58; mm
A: 134.26; mm
